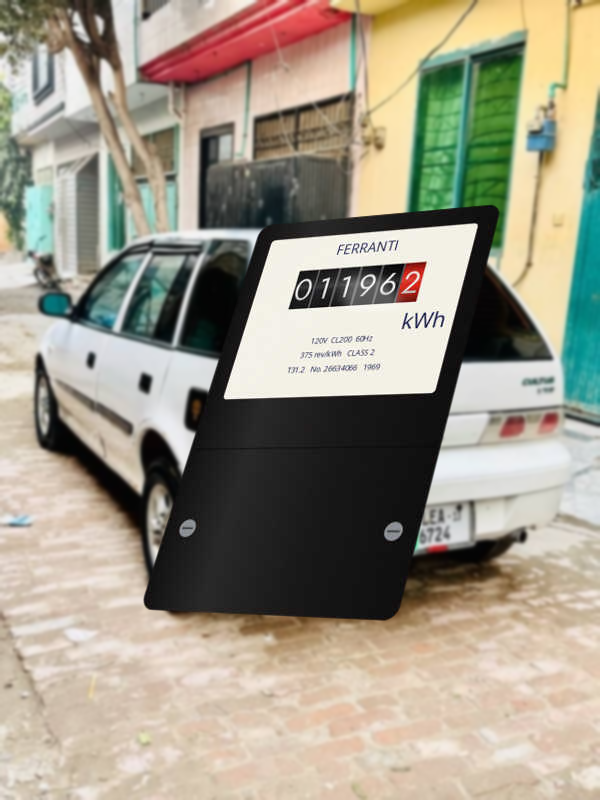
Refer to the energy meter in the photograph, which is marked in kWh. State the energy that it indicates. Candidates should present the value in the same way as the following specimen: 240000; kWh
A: 1196.2; kWh
